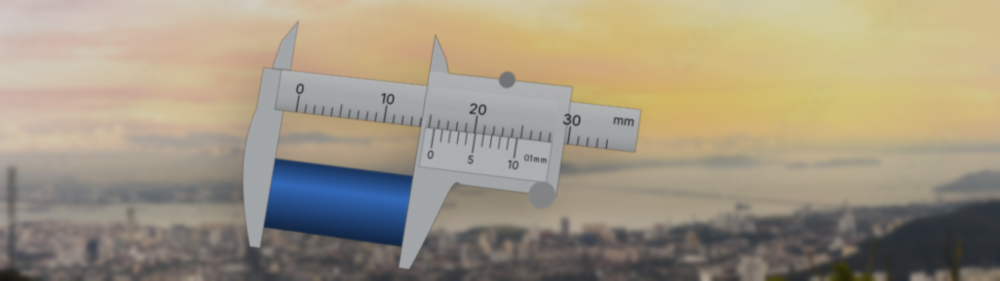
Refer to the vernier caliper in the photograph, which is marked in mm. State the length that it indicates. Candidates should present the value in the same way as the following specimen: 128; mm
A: 15.6; mm
